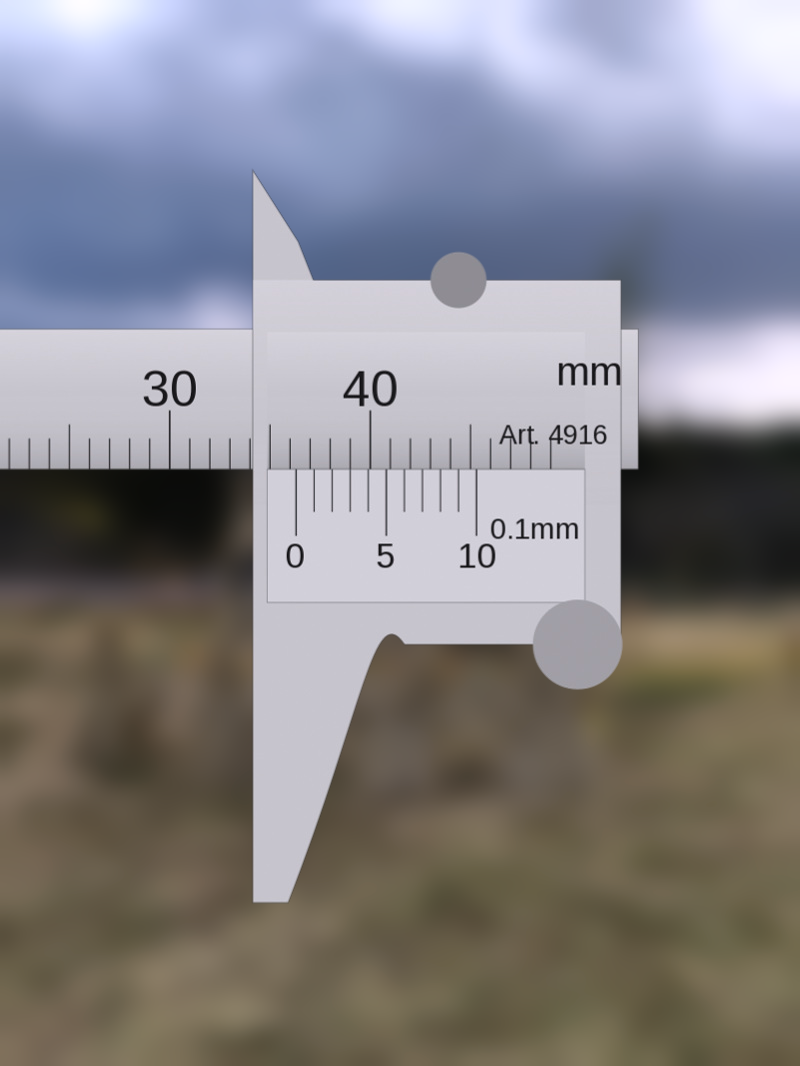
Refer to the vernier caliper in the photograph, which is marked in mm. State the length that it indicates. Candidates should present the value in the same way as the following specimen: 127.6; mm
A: 36.3; mm
